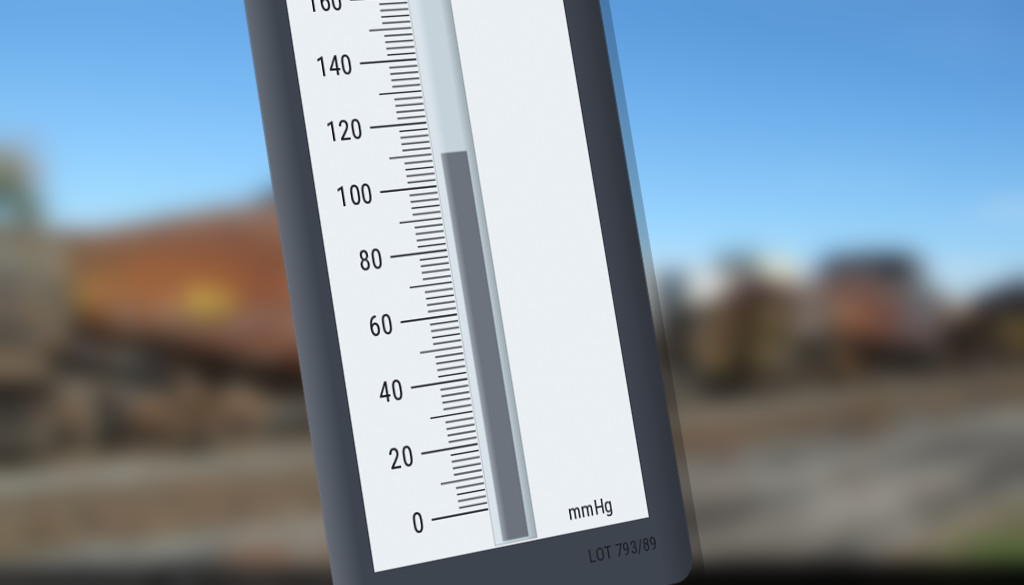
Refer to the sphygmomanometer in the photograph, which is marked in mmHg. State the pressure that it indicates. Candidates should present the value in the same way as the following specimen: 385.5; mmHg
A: 110; mmHg
